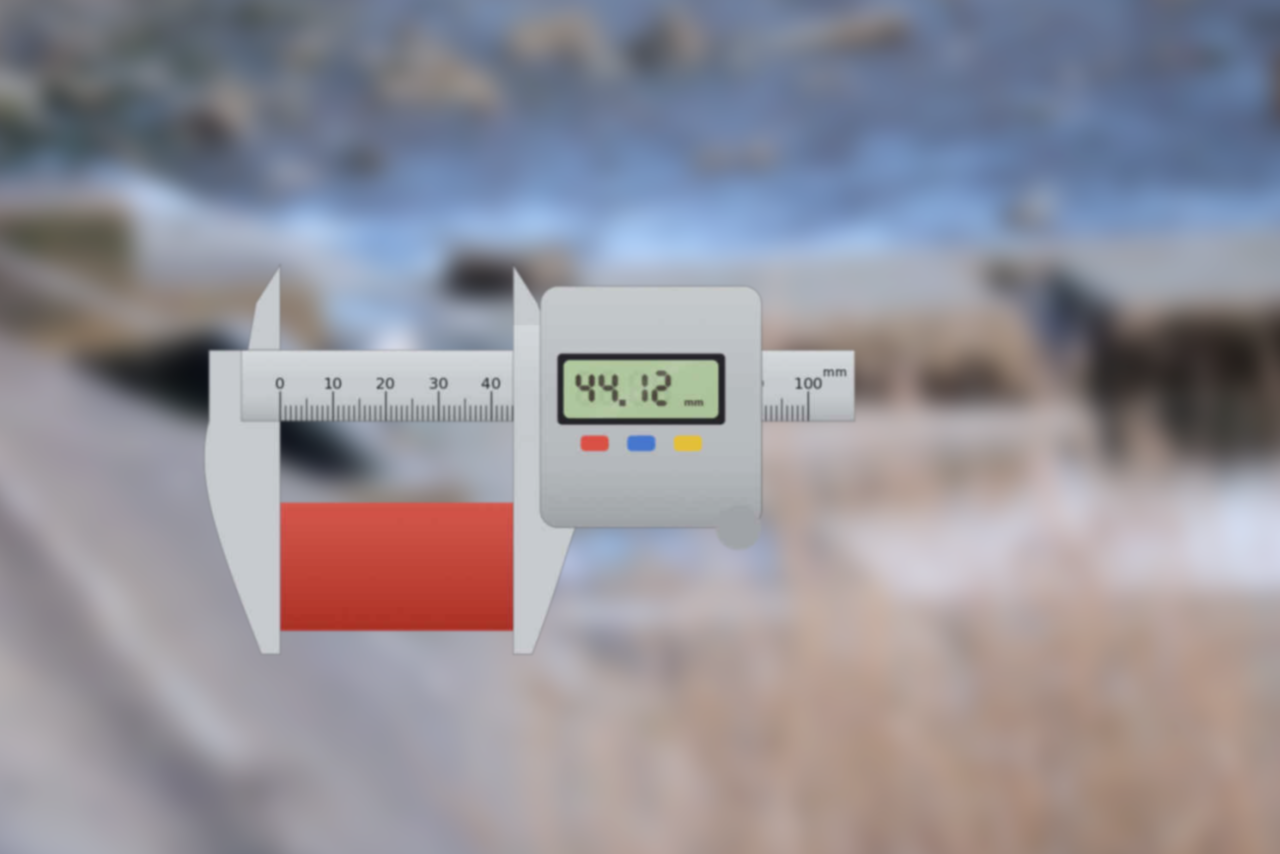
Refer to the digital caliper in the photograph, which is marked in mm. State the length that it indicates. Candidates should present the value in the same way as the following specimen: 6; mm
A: 44.12; mm
